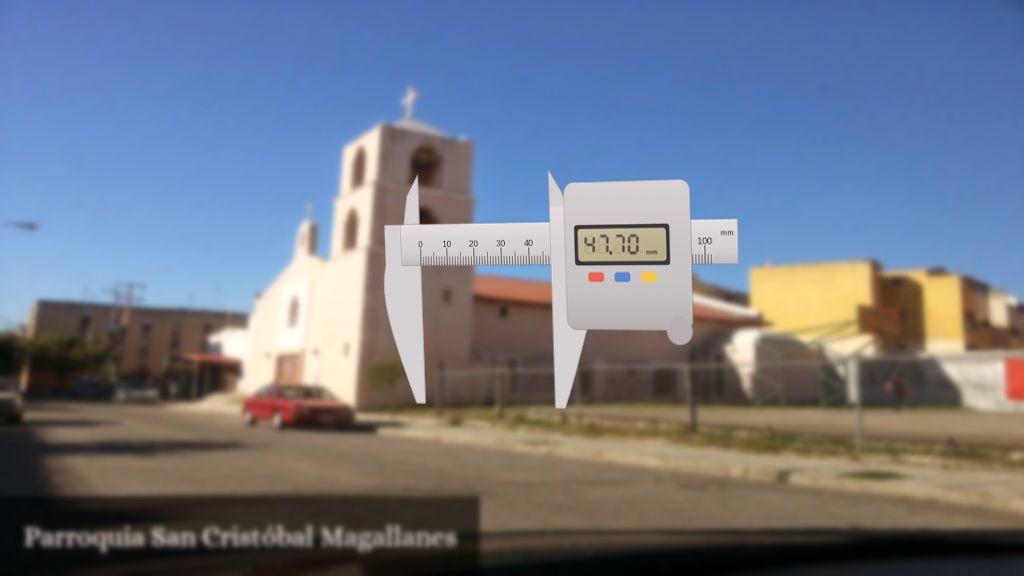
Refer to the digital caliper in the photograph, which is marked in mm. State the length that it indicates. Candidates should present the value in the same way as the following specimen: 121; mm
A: 47.70; mm
